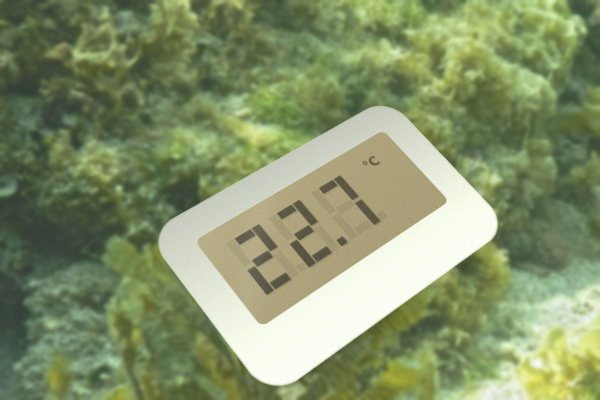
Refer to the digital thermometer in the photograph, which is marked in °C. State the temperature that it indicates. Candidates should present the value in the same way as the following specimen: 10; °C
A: 22.7; °C
